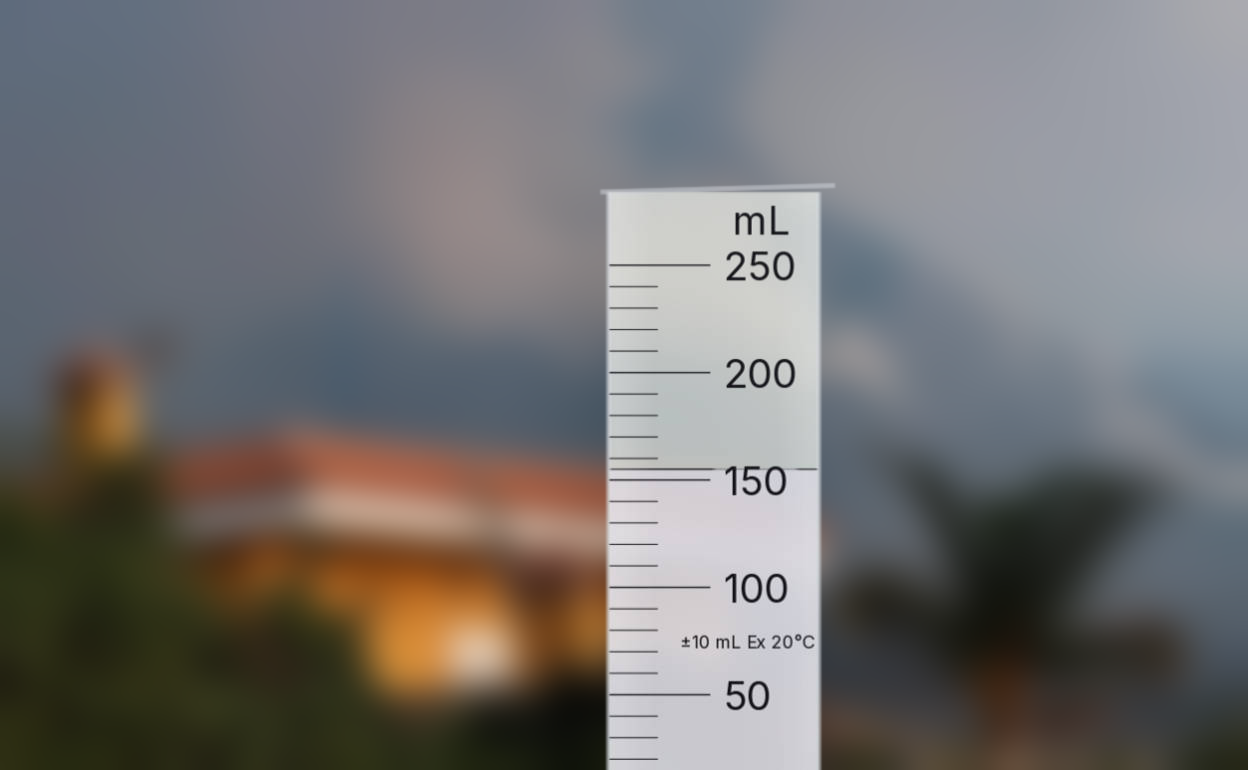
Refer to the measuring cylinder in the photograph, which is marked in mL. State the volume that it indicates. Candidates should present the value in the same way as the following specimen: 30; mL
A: 155; mL
